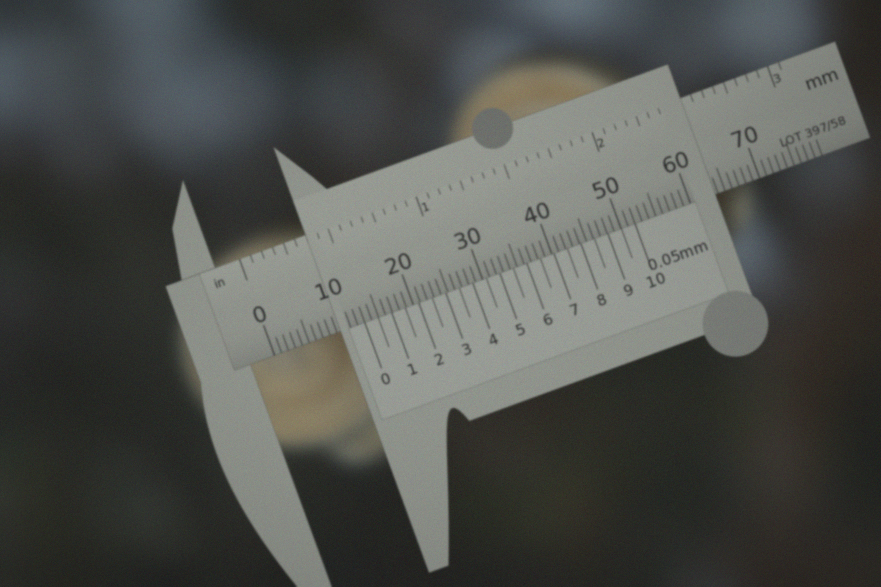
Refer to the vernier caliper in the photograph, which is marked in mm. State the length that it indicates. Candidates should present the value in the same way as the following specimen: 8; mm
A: 13.0; mm
